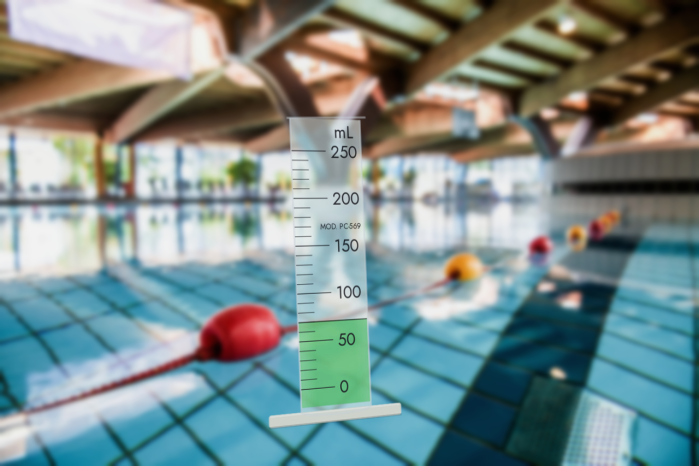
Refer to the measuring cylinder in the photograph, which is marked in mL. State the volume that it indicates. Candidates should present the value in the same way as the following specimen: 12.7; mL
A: 70; mL
